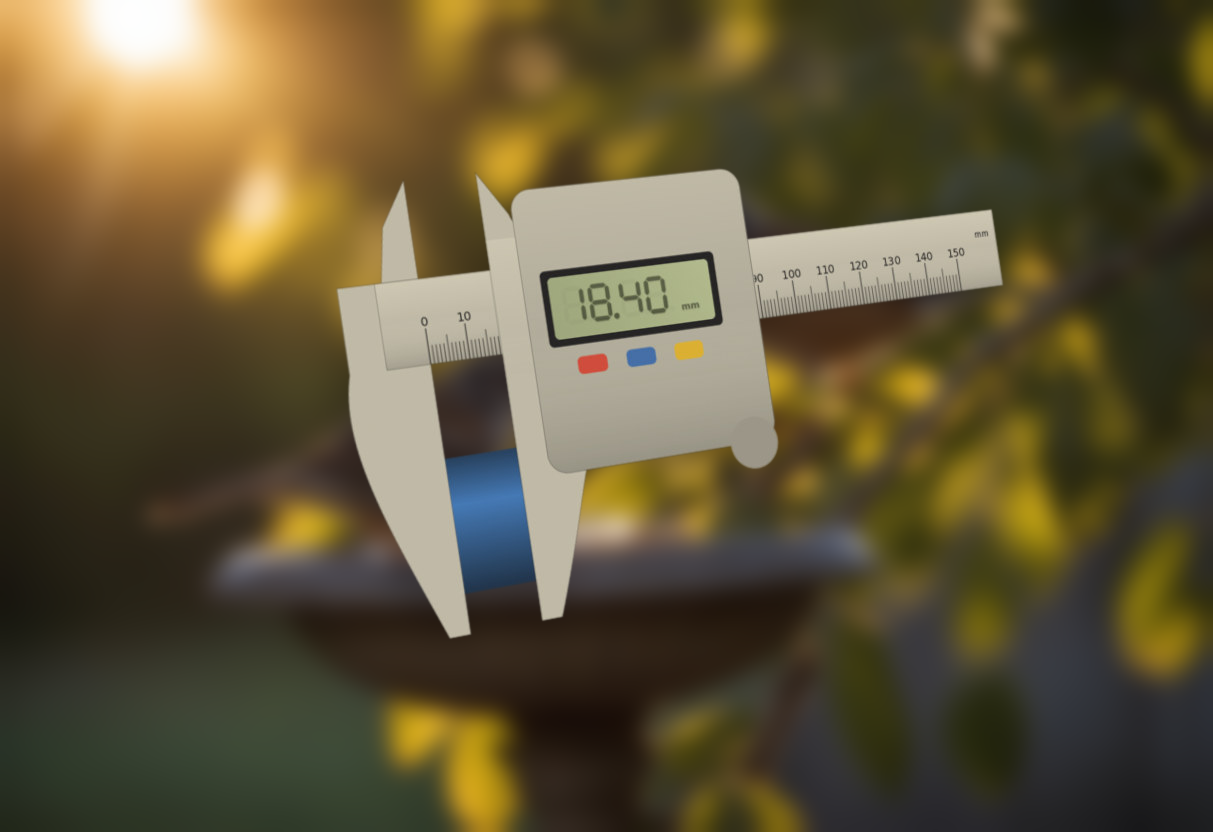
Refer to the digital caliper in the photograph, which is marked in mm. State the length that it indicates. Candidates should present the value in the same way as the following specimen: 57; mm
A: 18.40; mm
